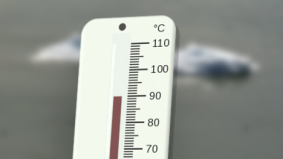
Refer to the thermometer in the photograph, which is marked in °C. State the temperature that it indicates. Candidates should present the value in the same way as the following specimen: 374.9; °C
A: 90; °C
